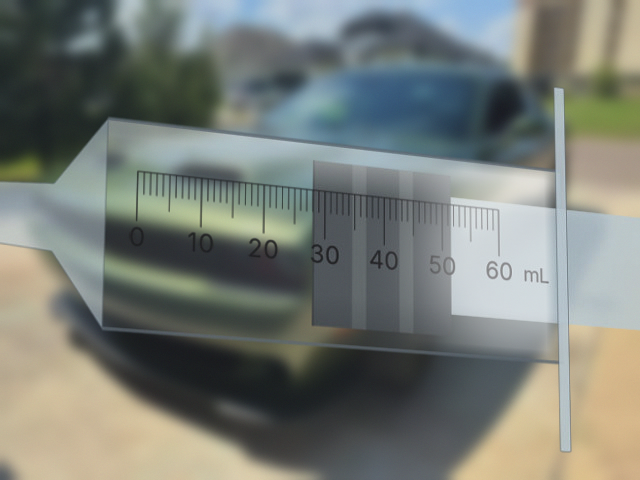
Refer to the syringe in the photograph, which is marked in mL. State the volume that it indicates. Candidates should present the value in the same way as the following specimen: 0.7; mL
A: 28; mL
